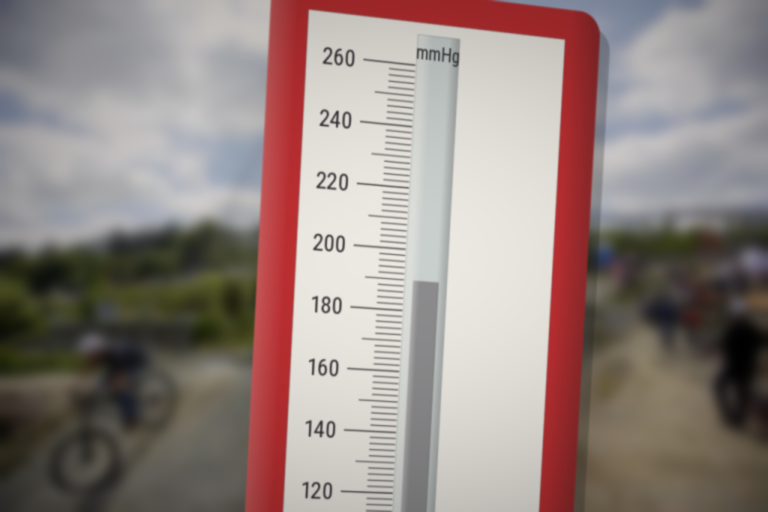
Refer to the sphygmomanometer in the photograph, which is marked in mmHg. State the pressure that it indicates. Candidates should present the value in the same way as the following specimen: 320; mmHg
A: 190; mmHg
